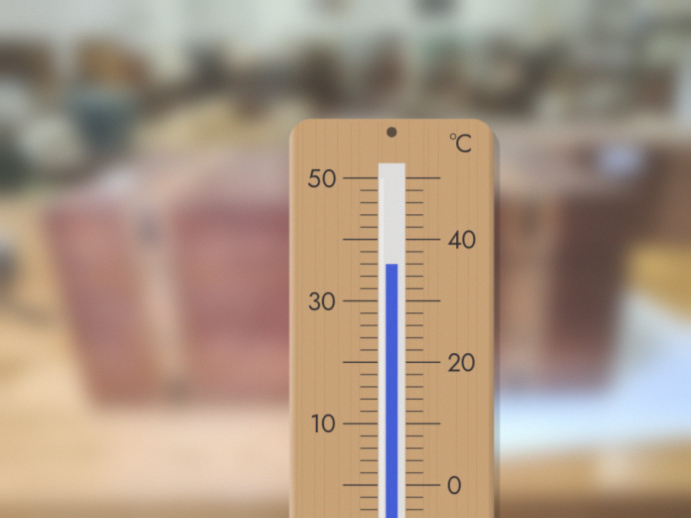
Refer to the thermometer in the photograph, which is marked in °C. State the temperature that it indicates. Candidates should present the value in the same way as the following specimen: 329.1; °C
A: 36; °C
